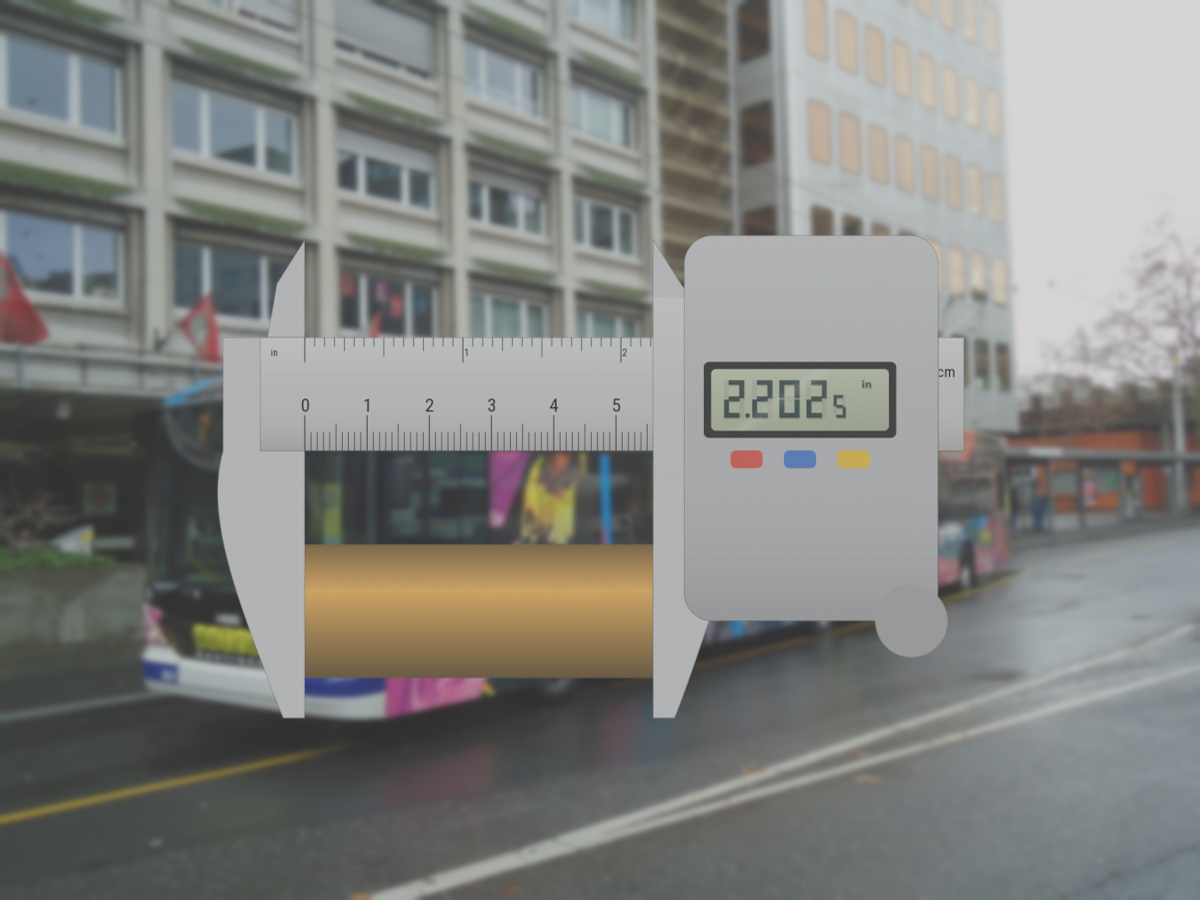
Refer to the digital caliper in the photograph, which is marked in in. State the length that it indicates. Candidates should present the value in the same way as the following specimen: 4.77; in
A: 2.2025; in
